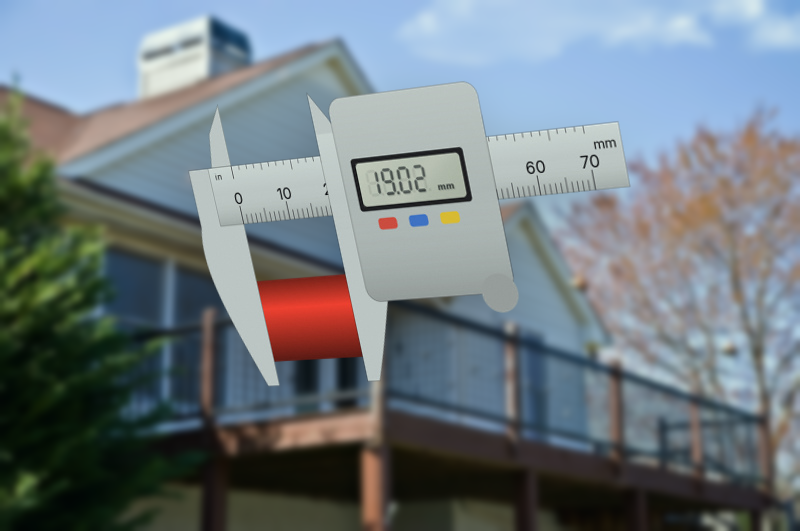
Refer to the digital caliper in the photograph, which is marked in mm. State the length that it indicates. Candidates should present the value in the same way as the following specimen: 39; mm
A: 19.02; mm
